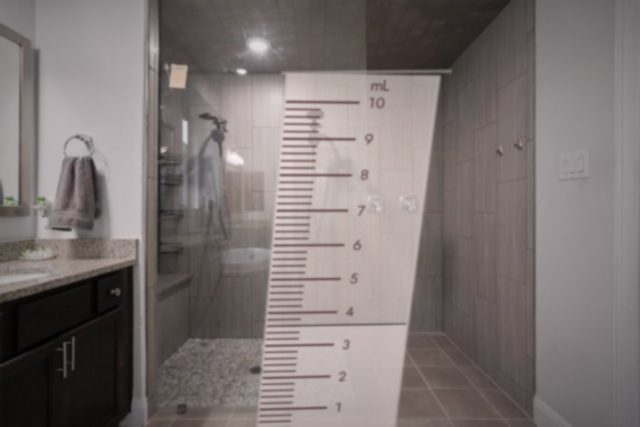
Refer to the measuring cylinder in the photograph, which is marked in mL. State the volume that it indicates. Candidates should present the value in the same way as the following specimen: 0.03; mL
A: 3.6; mL
